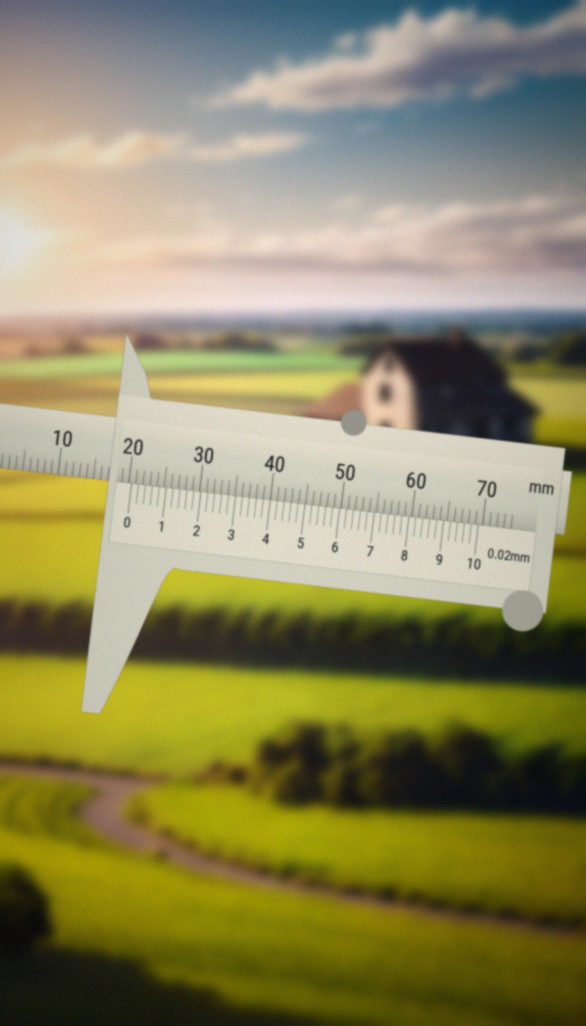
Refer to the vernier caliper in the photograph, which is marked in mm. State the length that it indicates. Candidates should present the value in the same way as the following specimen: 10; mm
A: 20.4; mm
